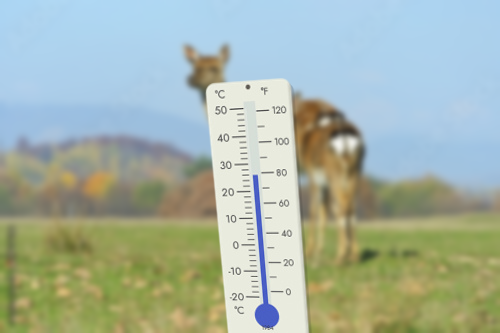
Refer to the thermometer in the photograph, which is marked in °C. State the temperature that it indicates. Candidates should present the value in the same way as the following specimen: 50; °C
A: 26; °C
